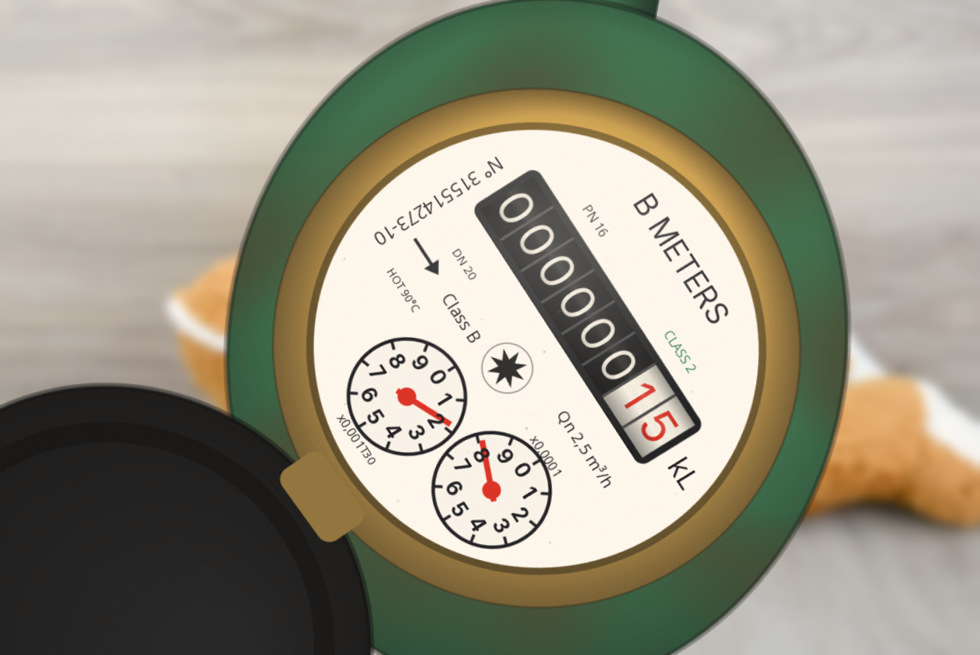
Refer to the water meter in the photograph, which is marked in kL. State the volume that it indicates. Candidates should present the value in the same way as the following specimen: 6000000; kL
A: 0.1518; kL
